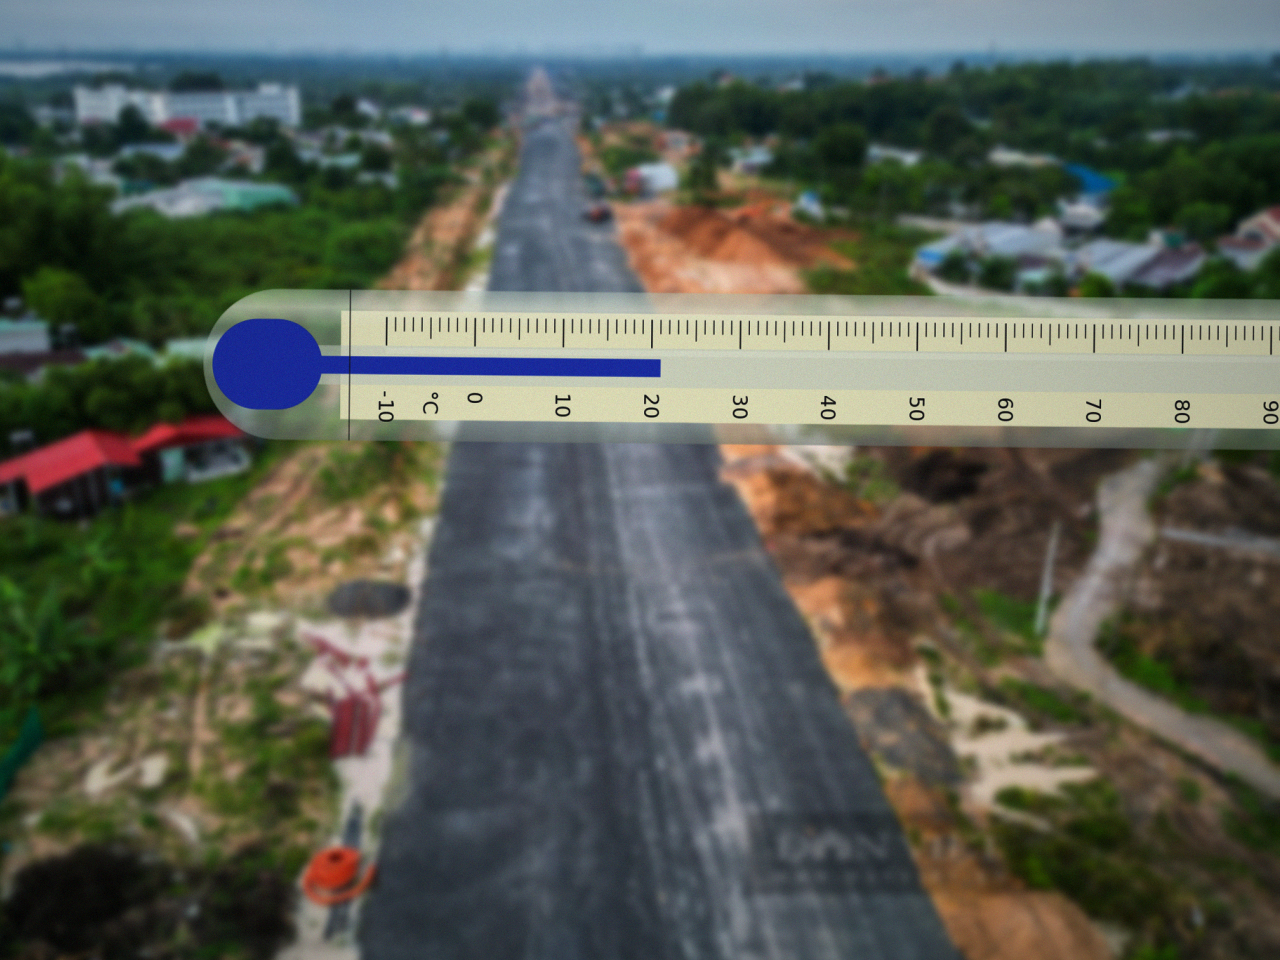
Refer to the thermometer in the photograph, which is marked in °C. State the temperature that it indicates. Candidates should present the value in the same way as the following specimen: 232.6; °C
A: 21; °C
